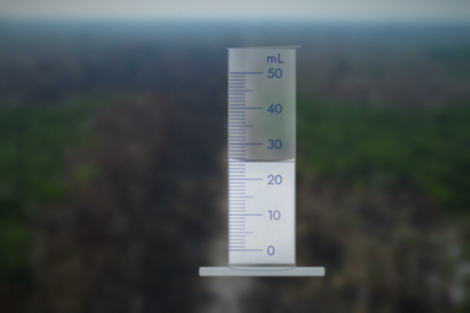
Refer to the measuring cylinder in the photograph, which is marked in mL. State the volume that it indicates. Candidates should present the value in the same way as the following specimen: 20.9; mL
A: 25; mL
